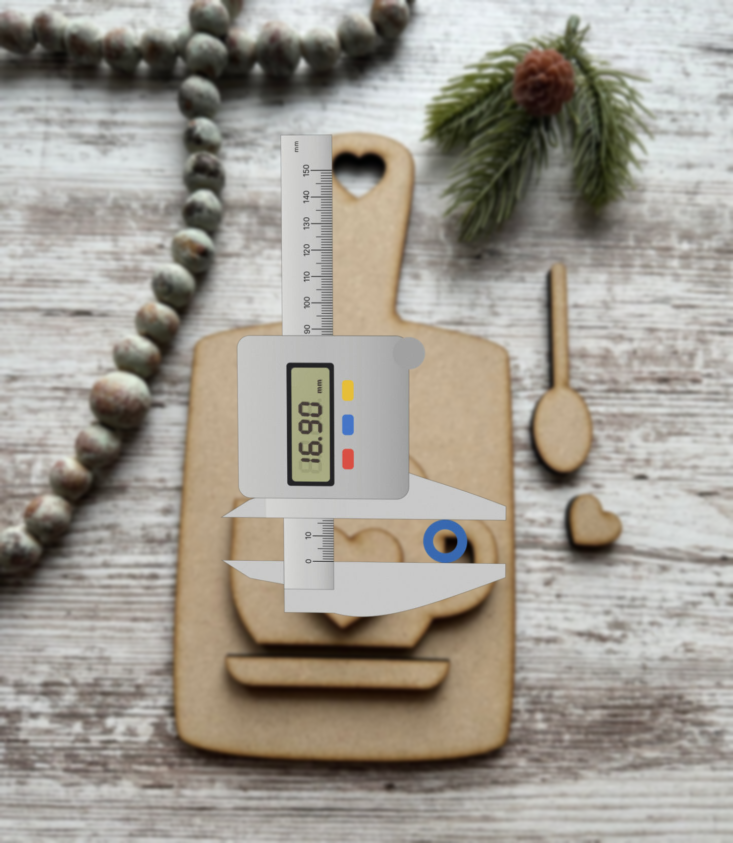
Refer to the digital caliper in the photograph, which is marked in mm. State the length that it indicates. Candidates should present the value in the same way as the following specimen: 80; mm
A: 16.90; mm
